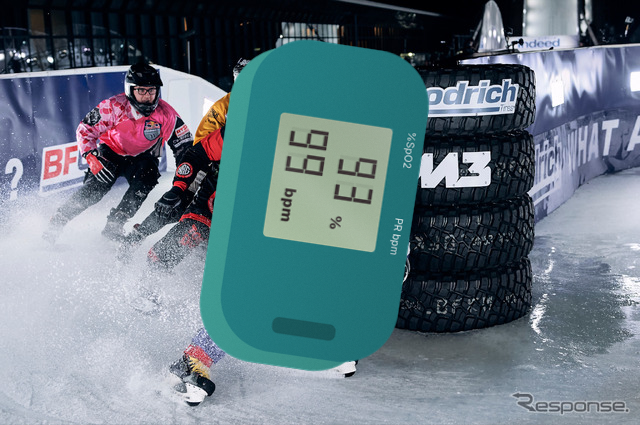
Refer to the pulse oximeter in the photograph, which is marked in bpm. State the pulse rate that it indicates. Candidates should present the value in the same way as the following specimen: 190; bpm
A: 99; bpm
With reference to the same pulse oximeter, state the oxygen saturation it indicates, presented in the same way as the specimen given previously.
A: 93; %
